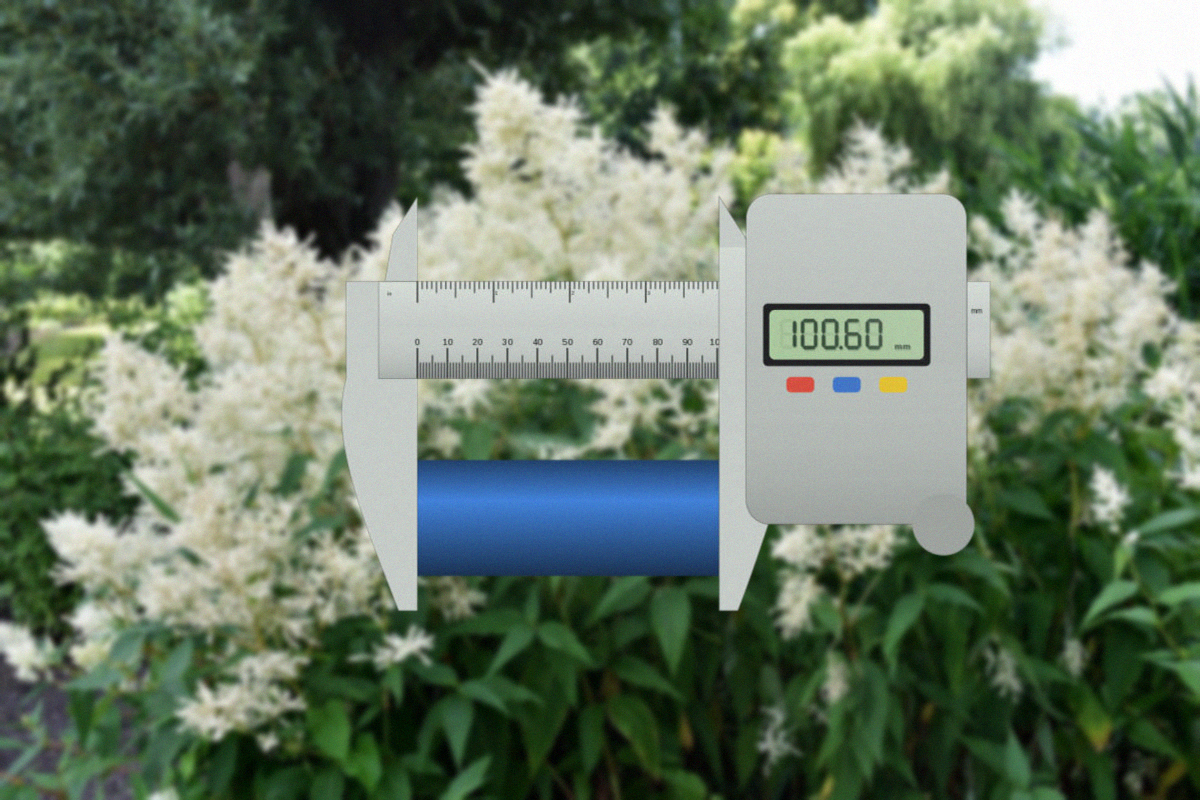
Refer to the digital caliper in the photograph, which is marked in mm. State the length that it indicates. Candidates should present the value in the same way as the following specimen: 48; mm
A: 100.60; mm
